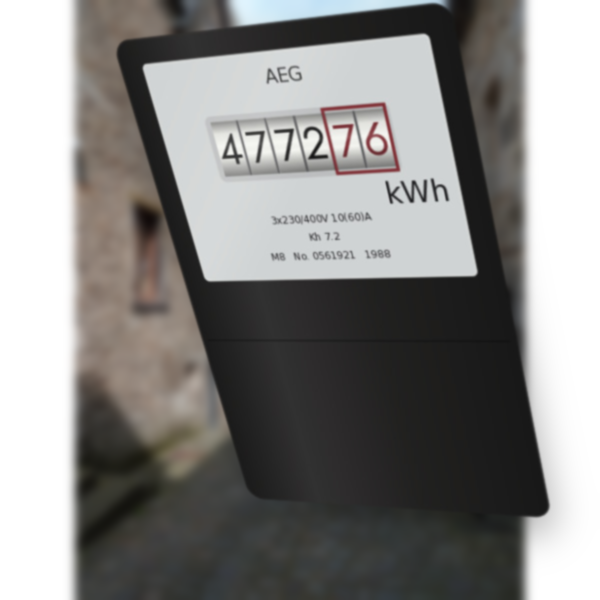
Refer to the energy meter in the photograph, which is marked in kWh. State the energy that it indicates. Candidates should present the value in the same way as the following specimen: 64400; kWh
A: 4772.76; kWh
